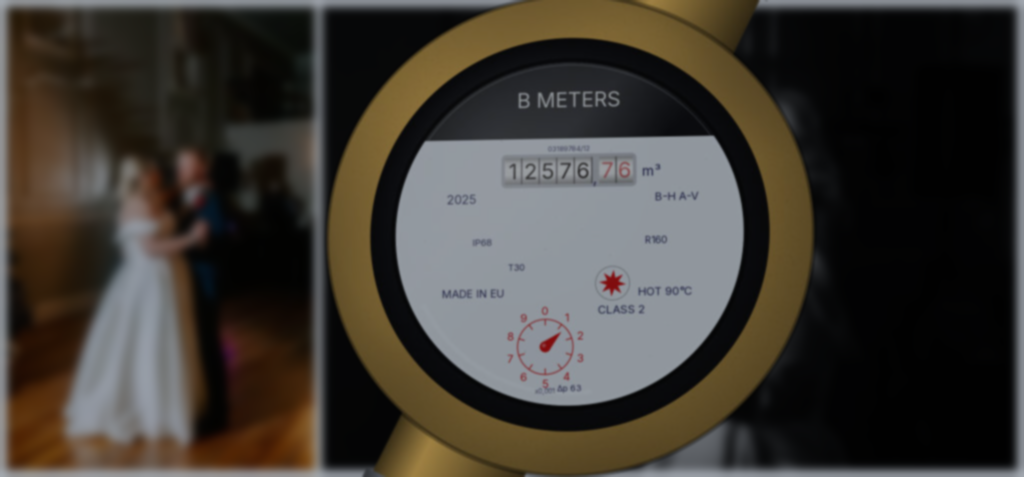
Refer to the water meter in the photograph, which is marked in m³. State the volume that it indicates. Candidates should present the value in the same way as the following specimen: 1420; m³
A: 12576.761; m³
